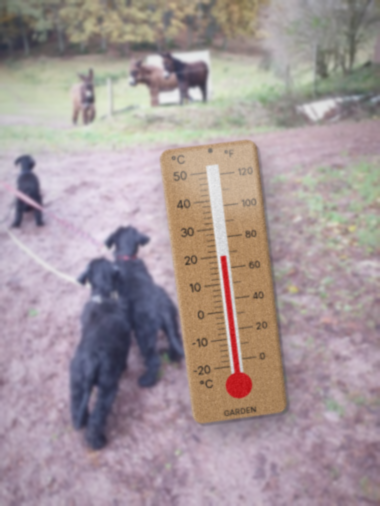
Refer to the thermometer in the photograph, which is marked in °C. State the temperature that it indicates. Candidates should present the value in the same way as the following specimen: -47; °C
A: 20; °C
